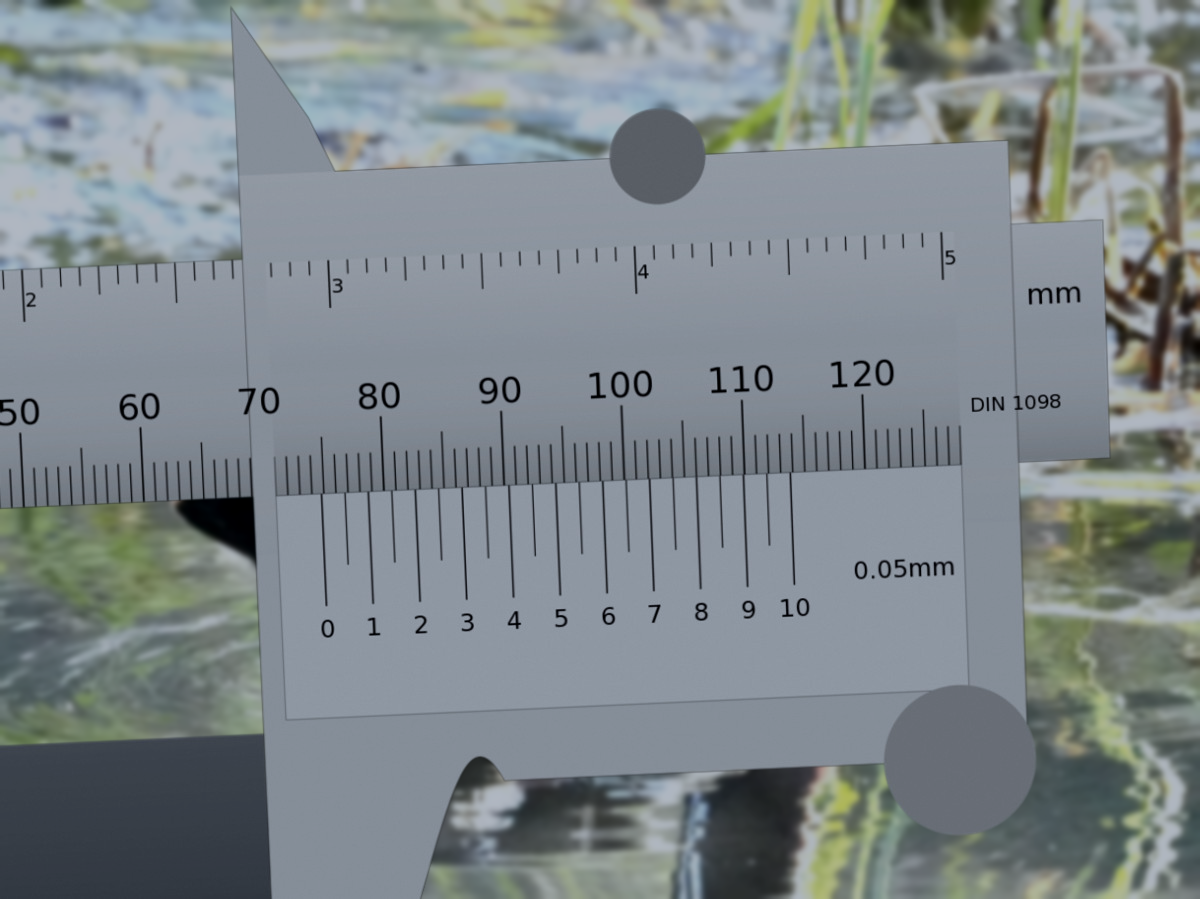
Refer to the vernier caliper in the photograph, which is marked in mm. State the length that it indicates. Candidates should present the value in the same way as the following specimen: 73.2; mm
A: 74.8; mm
